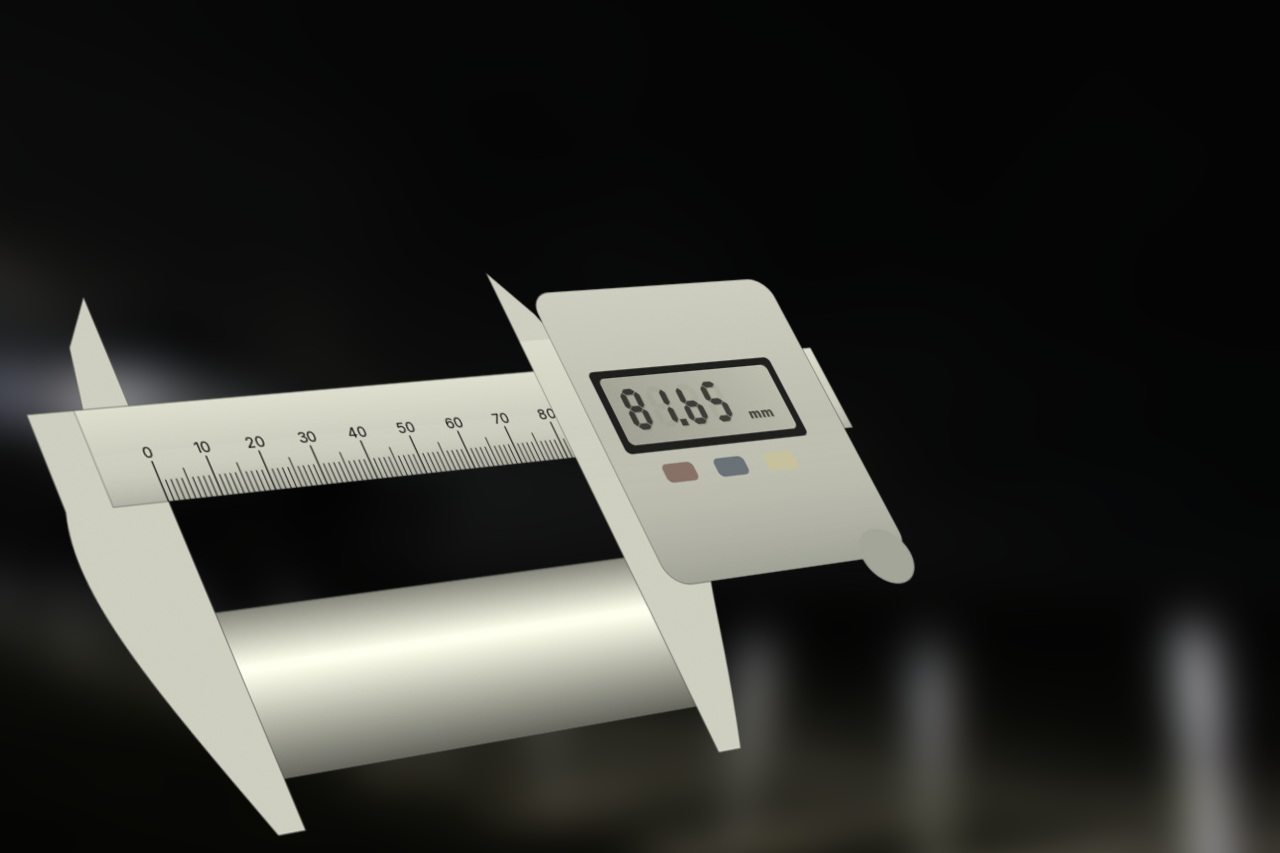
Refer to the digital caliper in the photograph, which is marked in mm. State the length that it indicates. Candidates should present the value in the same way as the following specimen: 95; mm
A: 81.65; mm
